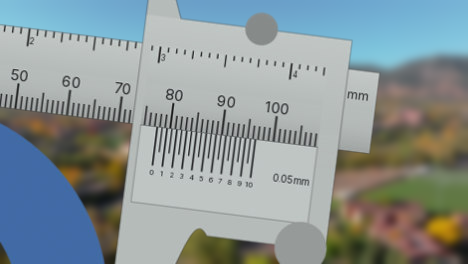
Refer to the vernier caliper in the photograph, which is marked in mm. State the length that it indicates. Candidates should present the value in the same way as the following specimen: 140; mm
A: 77.5; mm
